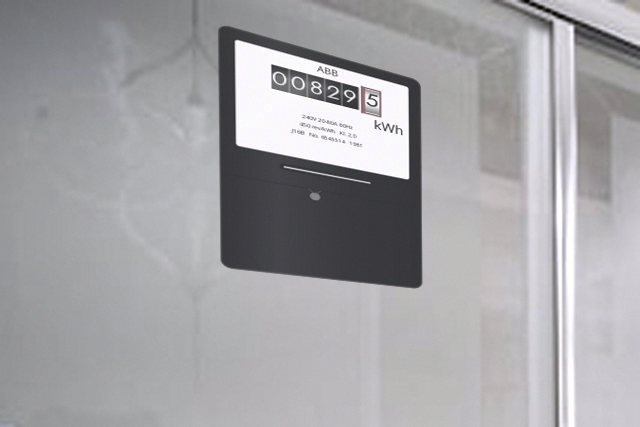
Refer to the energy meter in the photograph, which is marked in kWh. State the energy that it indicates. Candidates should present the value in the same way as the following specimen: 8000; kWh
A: 829.5; kWh
